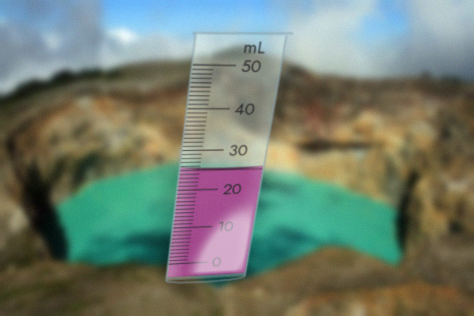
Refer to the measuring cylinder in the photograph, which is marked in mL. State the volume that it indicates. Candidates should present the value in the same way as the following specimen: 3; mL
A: 25; mL
